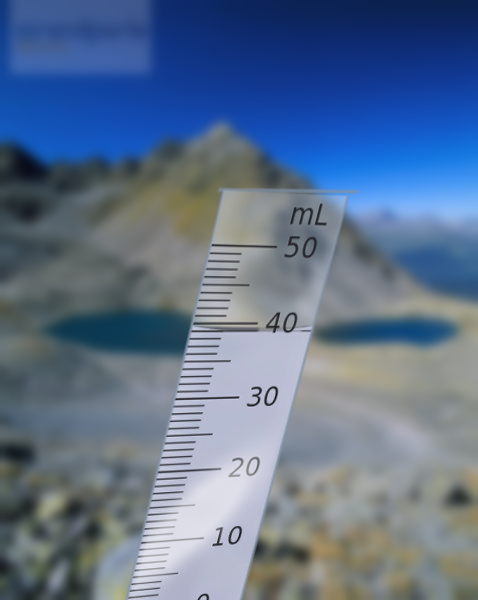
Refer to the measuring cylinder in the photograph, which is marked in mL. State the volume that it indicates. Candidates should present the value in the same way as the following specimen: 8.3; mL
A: 39; mL
